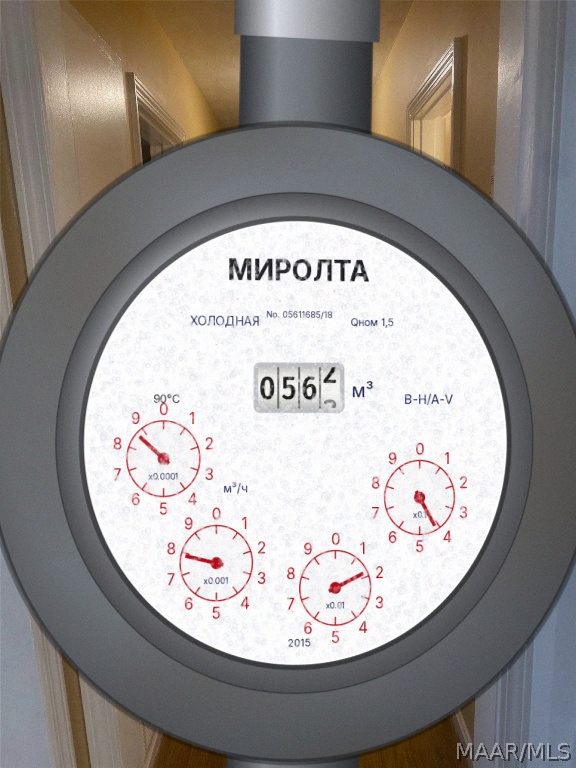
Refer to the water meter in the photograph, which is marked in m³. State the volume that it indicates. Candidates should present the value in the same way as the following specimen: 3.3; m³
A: 562.4178; m³
